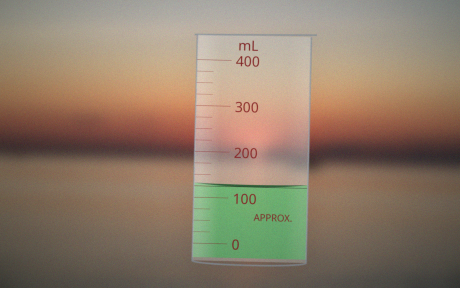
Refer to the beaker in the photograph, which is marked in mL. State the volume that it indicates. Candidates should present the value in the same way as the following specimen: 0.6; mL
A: 125; mL
